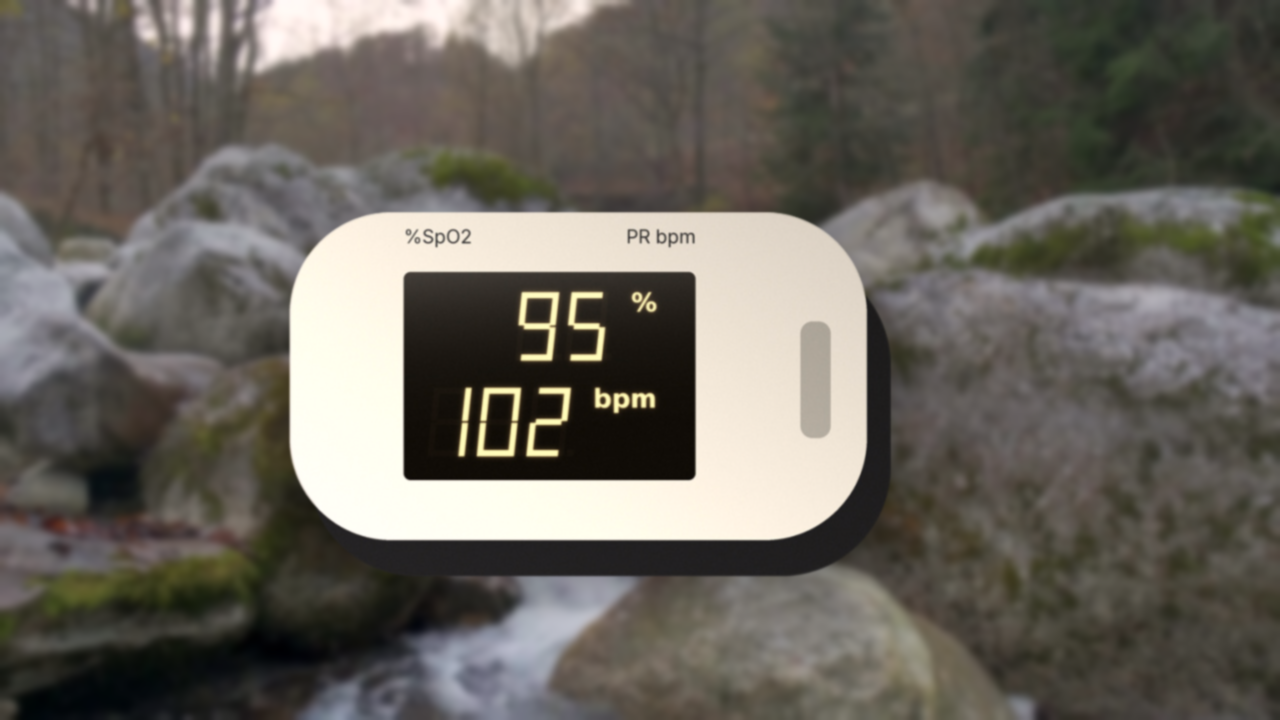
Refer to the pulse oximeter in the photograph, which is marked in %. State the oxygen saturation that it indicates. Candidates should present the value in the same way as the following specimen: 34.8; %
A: 95; %
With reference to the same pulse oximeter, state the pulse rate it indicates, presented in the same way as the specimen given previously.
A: 102; bpm
